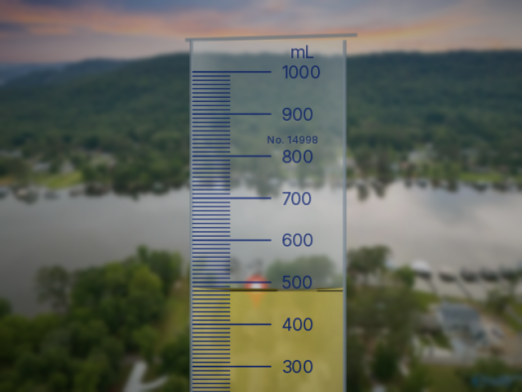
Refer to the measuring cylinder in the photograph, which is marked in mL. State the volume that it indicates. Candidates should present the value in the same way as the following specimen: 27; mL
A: 480; mL
